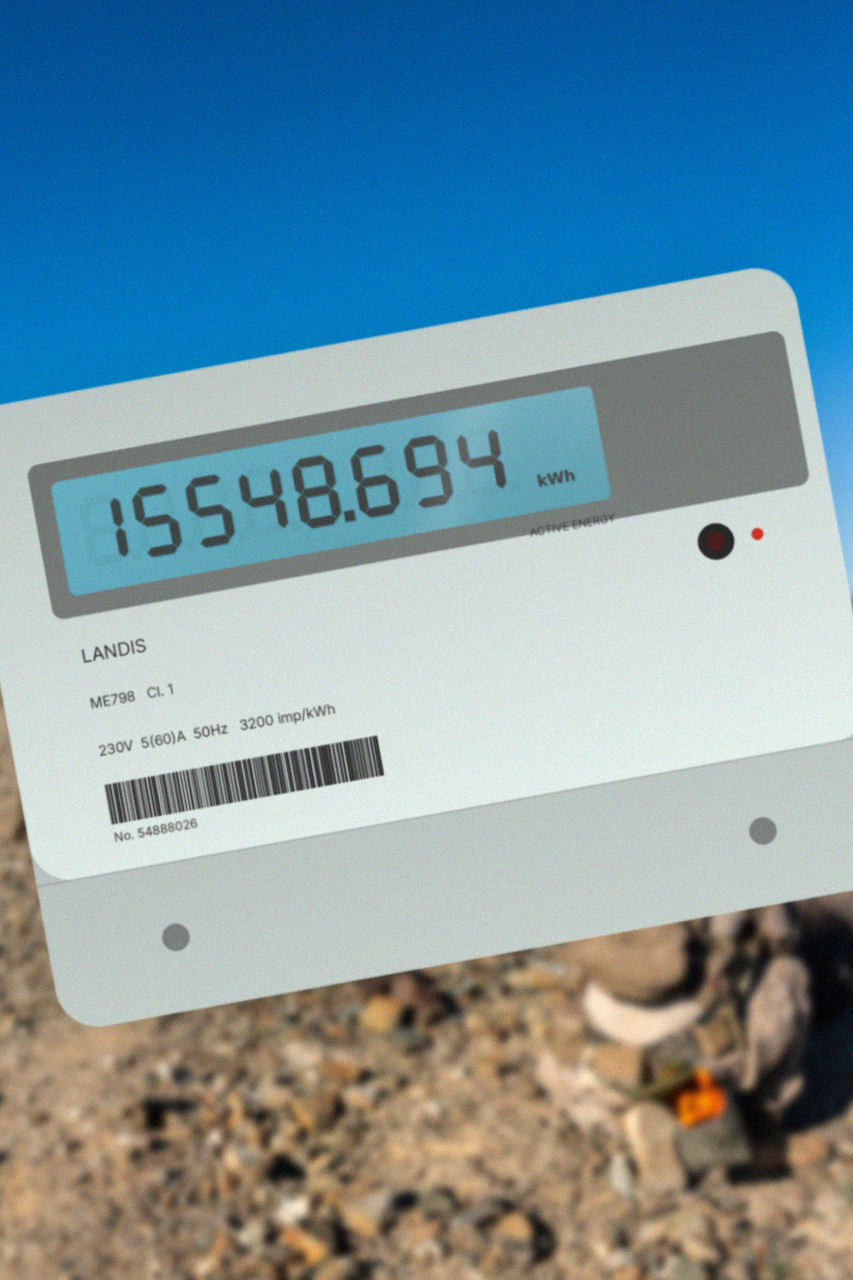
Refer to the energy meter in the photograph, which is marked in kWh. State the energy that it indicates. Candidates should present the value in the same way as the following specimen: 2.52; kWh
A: 15548.694; kWh
